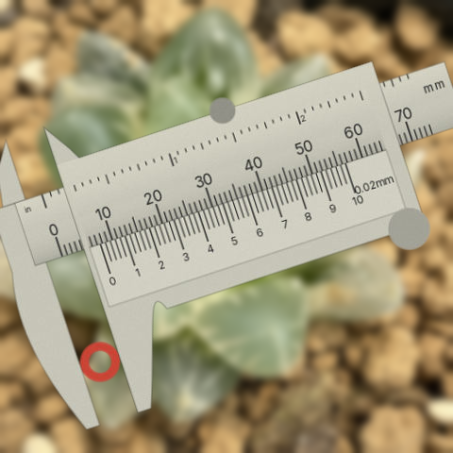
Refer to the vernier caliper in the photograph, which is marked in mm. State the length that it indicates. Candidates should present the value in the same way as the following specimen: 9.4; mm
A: 7.6; mm
